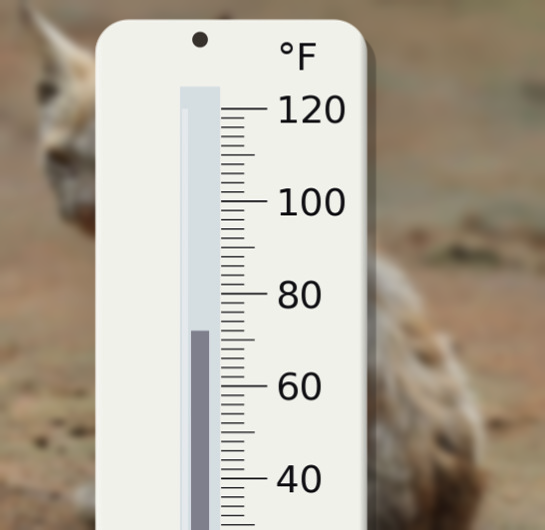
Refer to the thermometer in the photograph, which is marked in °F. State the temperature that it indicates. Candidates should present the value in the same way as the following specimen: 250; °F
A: 72; °F
